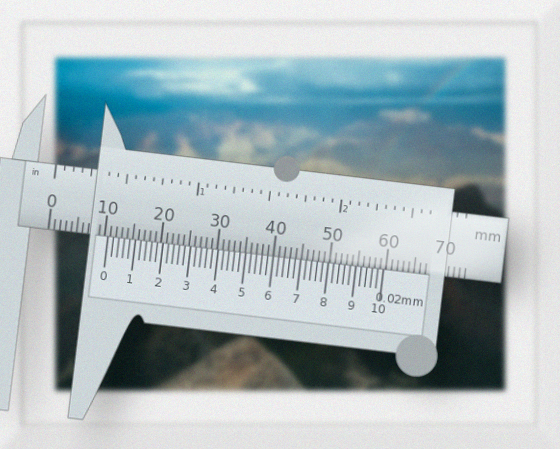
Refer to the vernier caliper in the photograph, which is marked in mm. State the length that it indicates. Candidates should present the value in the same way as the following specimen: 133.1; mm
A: 10.6; mm
